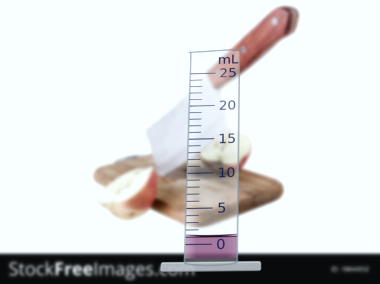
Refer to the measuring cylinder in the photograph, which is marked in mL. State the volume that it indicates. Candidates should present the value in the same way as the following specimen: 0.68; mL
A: 1; mL
